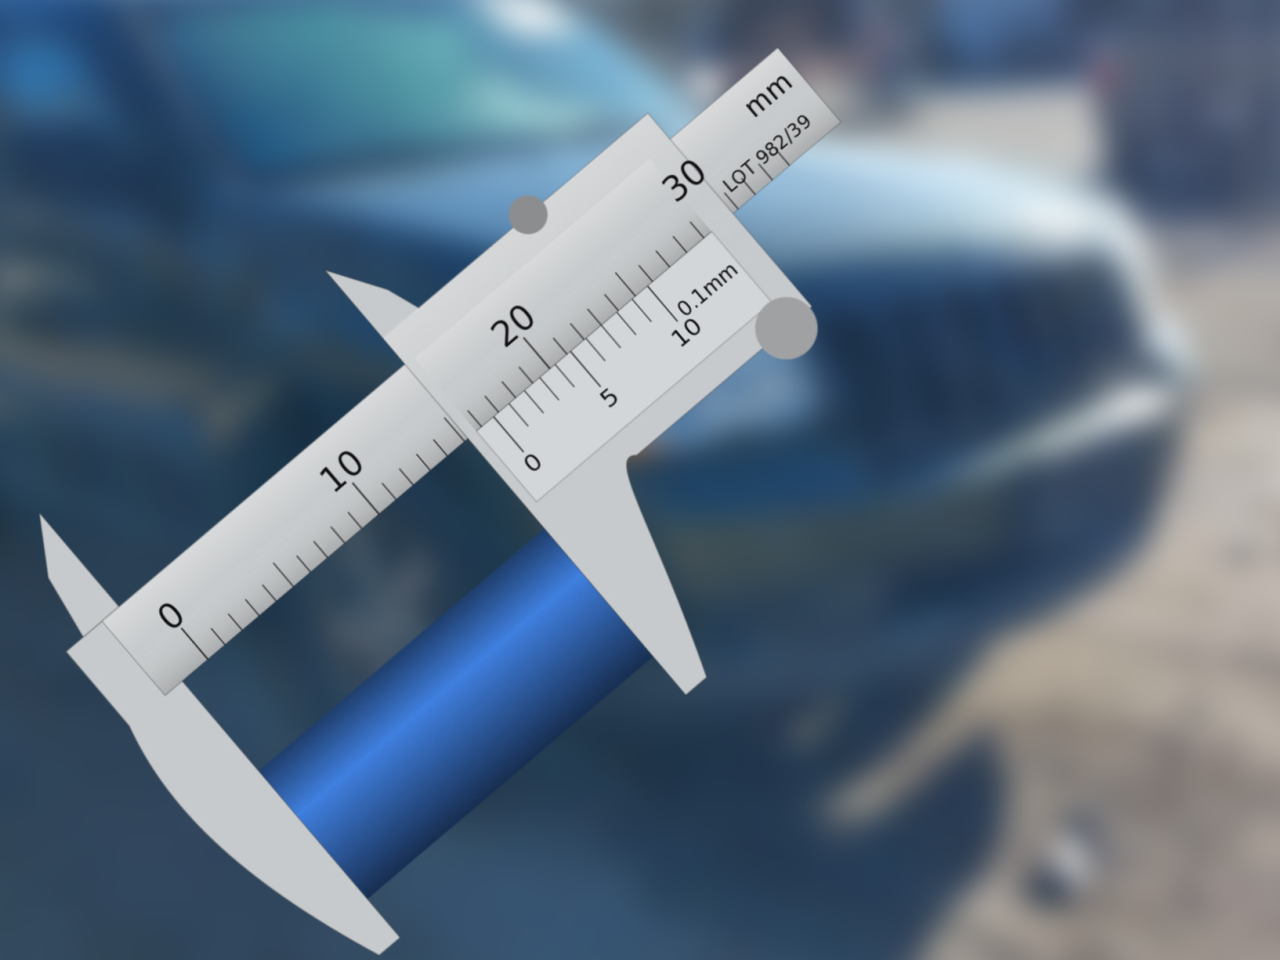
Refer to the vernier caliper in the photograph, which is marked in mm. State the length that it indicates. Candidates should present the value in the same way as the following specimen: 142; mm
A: 16.7; mm
